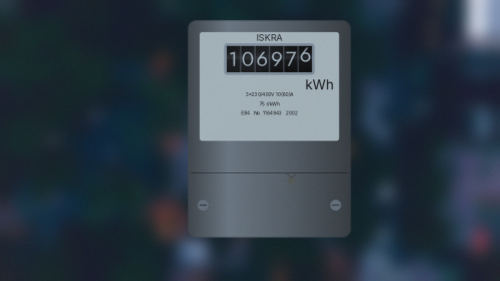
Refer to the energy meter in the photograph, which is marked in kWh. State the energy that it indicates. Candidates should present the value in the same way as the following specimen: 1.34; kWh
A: 106976; kWh
